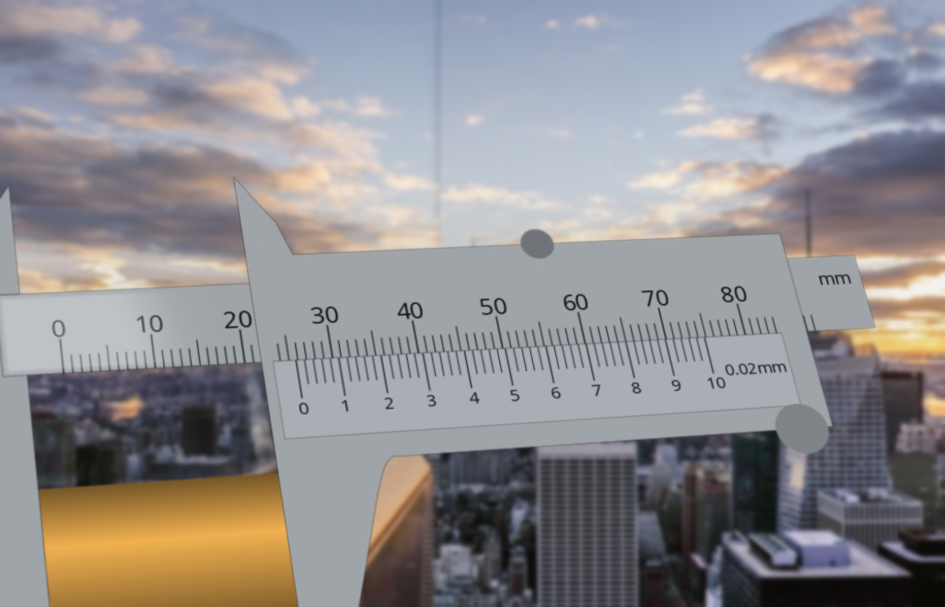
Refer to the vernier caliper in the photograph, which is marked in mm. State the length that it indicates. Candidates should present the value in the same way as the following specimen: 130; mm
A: 25.8; mm
